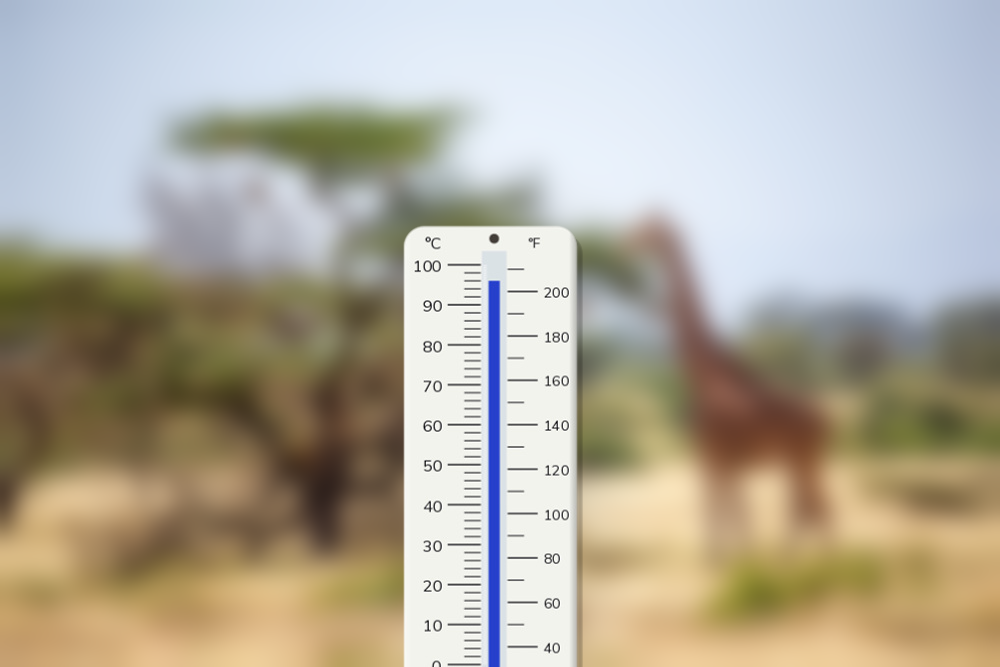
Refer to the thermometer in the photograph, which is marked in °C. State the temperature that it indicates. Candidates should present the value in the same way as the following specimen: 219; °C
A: 96; °C
